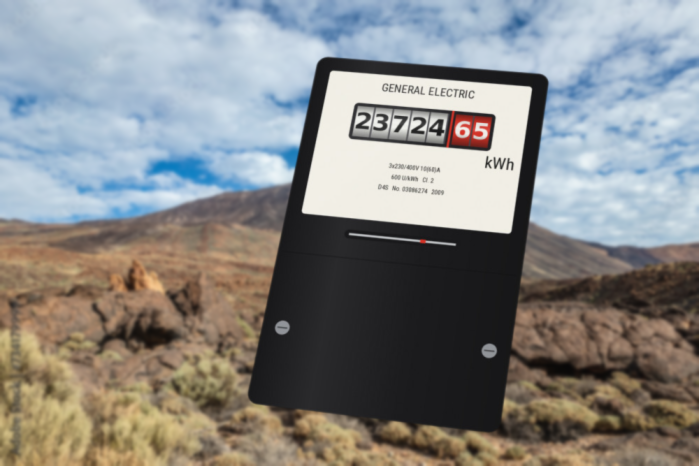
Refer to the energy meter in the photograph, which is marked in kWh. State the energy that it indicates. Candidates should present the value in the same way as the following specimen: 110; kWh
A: 23724.65; kWh
